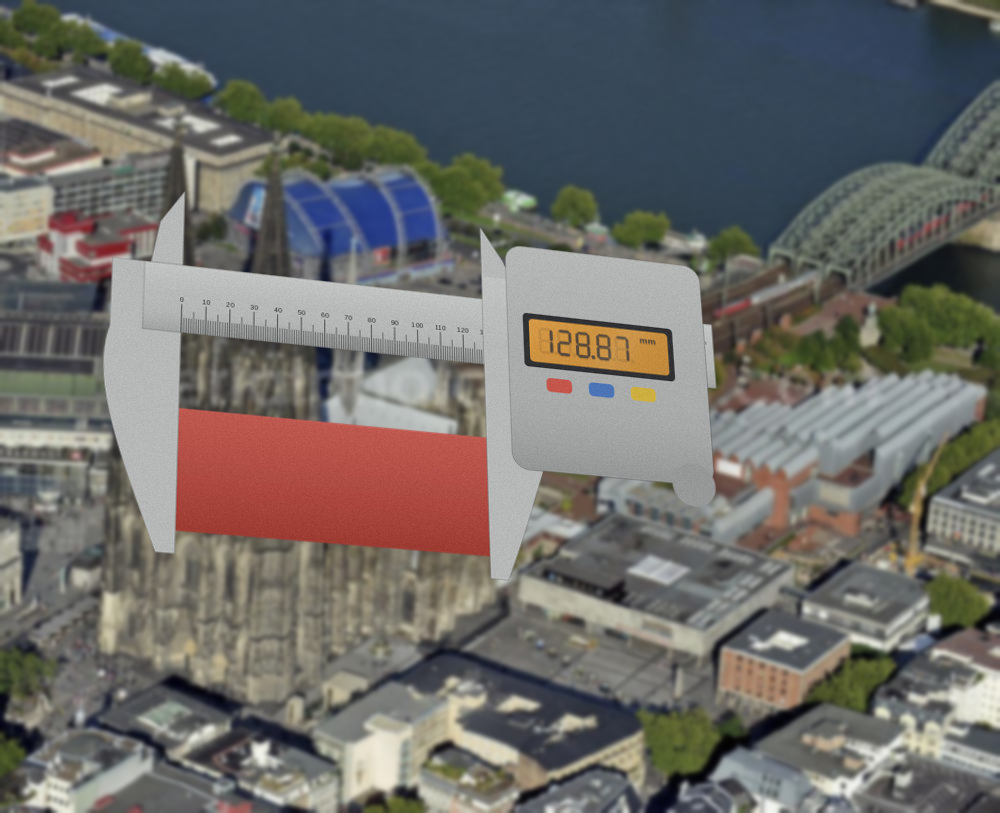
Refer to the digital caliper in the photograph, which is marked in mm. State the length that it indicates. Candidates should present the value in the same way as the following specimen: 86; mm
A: 128.87; mm
